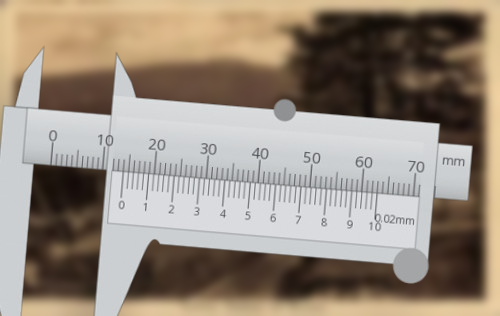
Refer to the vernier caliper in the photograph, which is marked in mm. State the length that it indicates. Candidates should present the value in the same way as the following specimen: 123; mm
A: 14.0; mm
